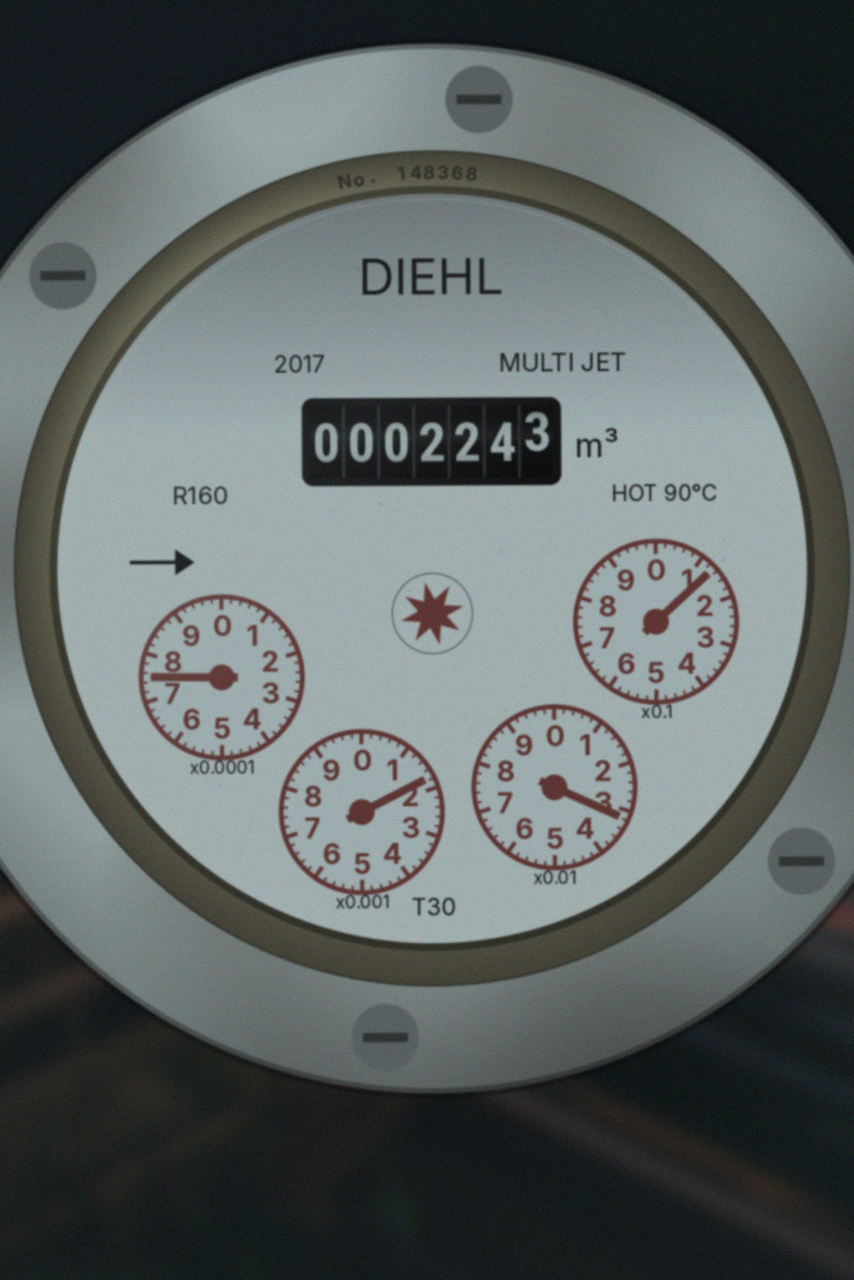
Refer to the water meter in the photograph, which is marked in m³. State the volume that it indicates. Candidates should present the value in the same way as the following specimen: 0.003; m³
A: 2243.1317; m³
